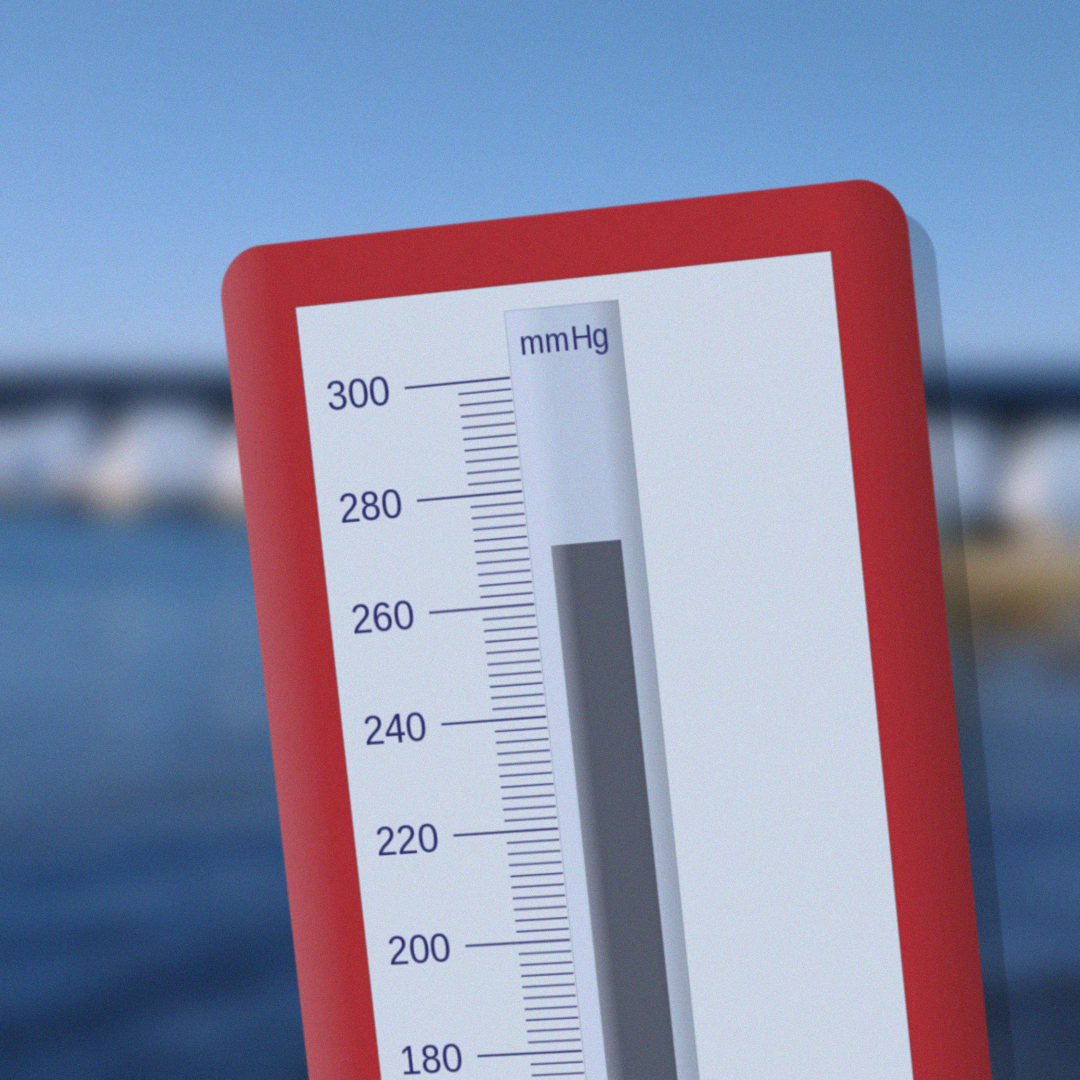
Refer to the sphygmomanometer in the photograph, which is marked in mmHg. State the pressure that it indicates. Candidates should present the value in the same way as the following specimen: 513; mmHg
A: 270; mmHg
